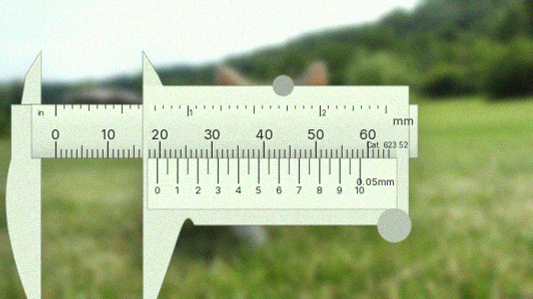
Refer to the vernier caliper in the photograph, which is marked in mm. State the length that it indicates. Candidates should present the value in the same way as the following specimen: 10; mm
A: 19.5; mm
